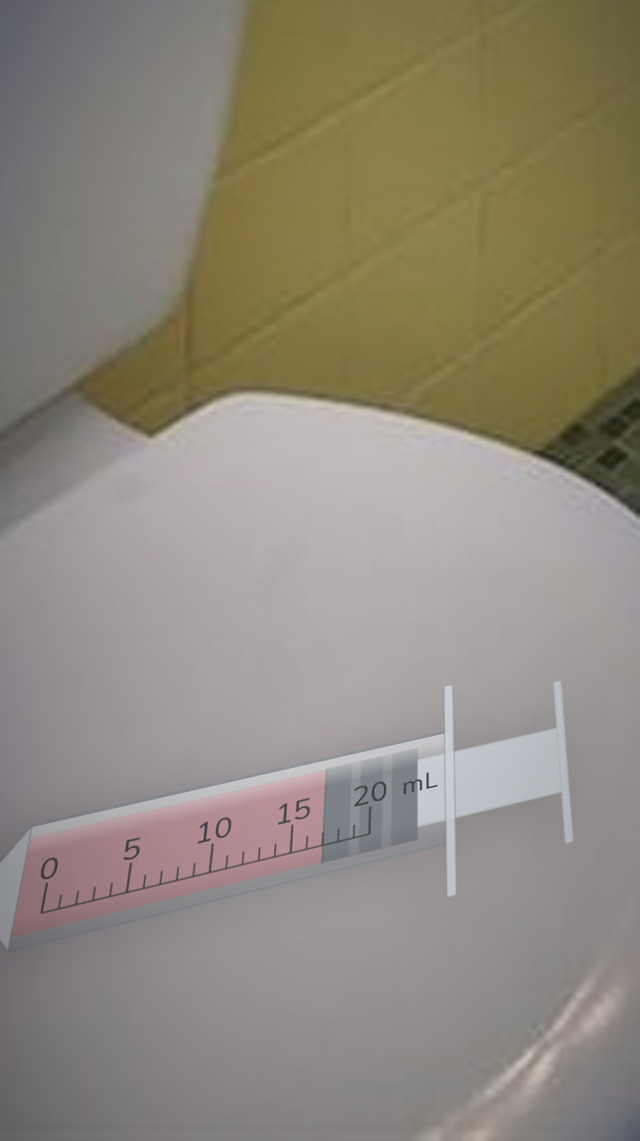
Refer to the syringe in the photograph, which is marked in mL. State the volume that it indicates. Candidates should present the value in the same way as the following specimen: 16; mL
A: 17; mL
